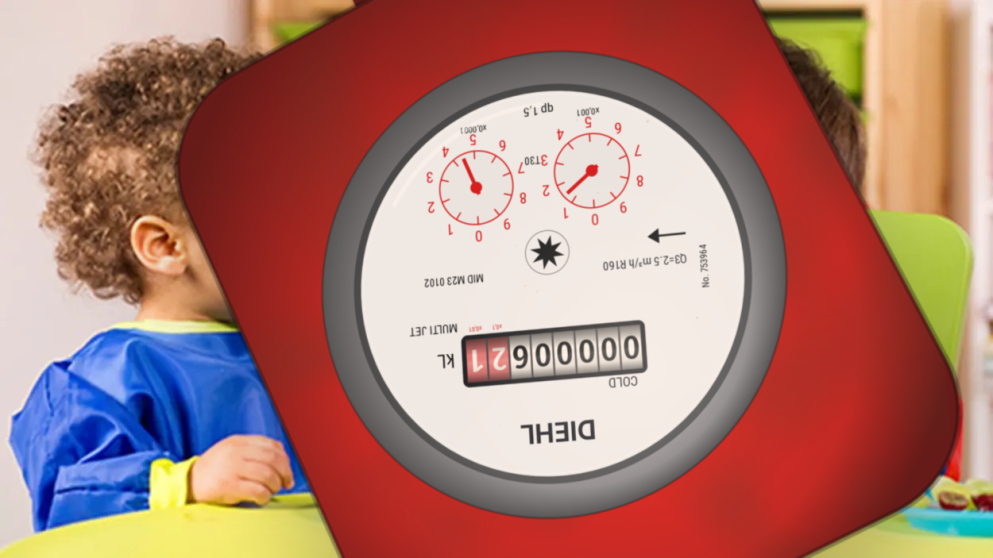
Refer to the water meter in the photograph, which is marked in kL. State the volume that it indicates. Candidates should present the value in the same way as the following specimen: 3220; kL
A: 6.2114; kL
